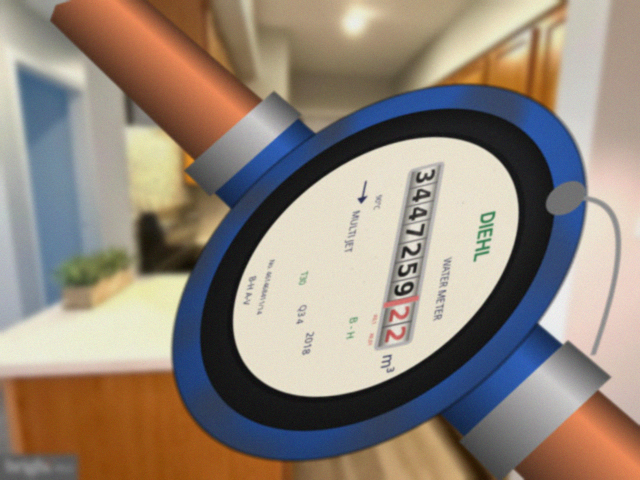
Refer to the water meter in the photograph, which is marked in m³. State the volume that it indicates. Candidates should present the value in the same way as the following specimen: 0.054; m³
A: 3447259.22; m³
